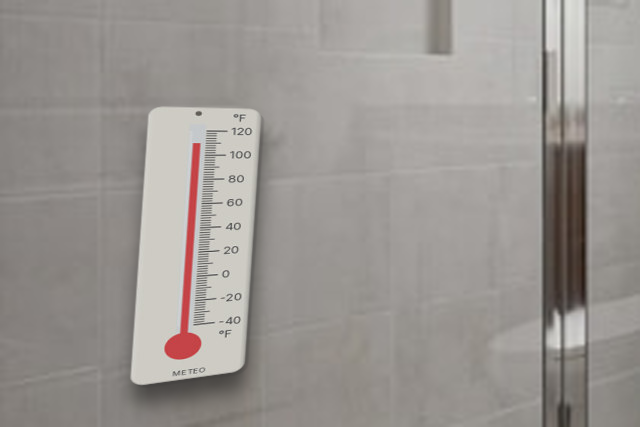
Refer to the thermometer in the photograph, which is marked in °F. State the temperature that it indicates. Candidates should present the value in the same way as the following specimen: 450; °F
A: 110; °F
